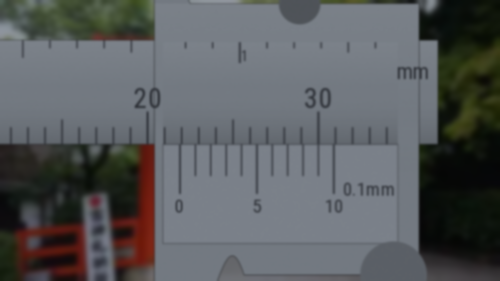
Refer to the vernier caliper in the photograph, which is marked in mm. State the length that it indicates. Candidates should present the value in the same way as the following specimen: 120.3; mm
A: 21.9; mm
